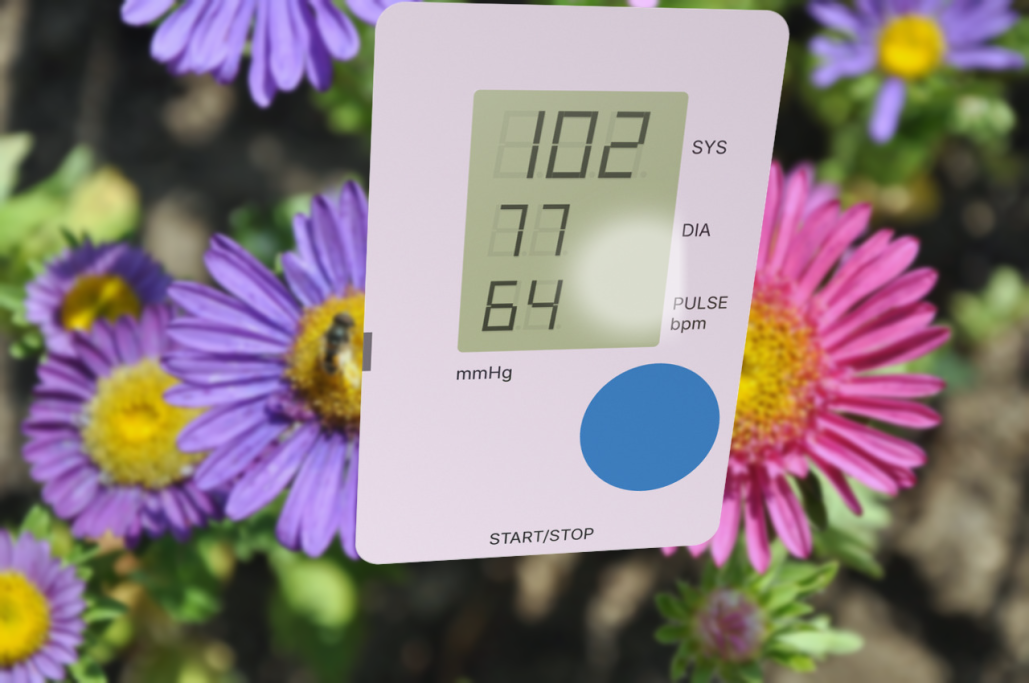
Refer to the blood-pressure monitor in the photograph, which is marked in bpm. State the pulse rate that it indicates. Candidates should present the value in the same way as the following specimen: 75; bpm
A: 64; bpm
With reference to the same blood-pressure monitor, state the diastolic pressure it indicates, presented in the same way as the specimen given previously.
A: 77; mmHg
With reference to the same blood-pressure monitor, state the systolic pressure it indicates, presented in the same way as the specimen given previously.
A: 102; mmHg
